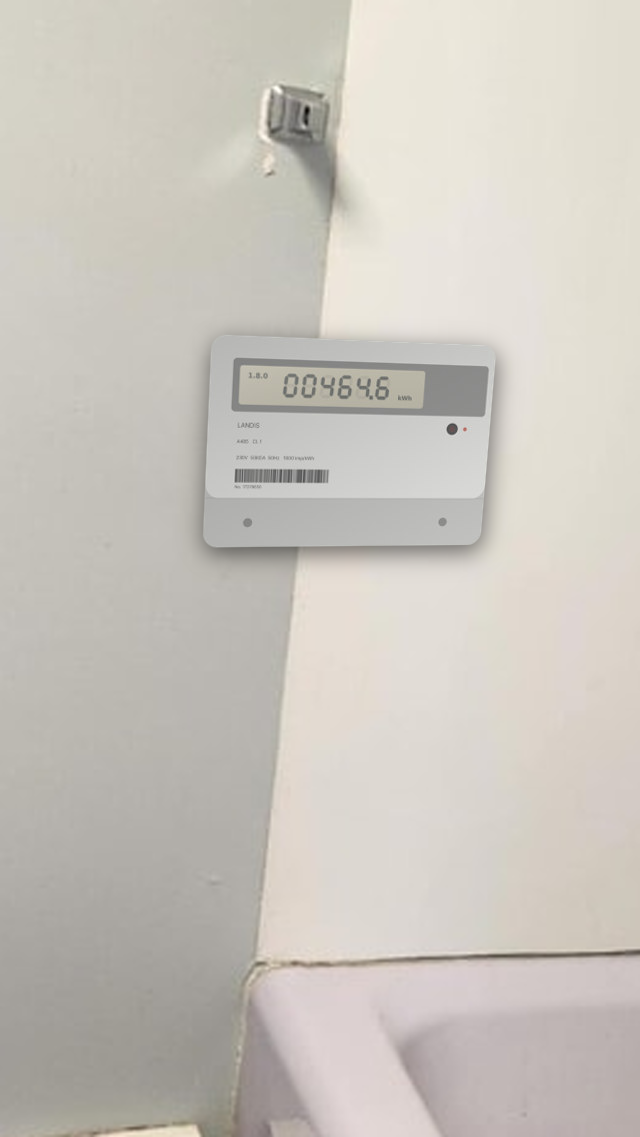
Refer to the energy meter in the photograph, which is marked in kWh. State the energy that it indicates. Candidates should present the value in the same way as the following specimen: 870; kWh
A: 464.6; kWh
